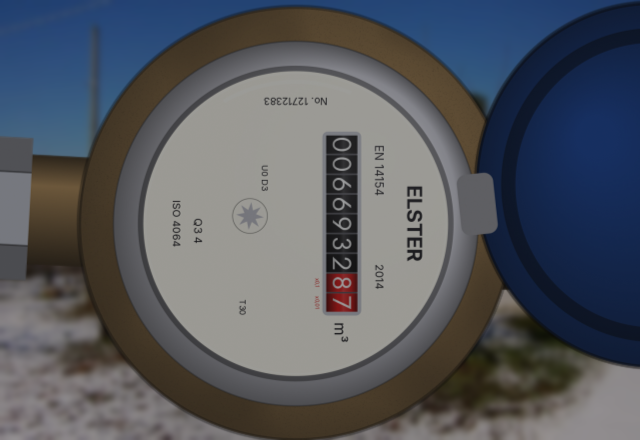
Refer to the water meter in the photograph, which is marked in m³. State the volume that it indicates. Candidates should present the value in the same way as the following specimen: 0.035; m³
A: 66932.87; m³
